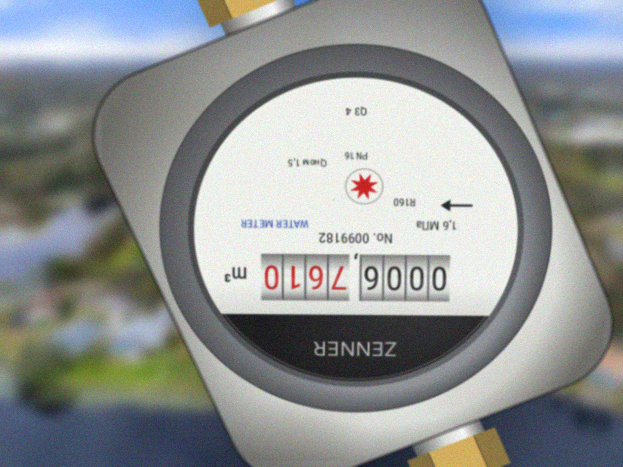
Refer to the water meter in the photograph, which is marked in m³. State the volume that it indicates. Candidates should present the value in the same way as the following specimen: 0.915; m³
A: 6.7610; m³
